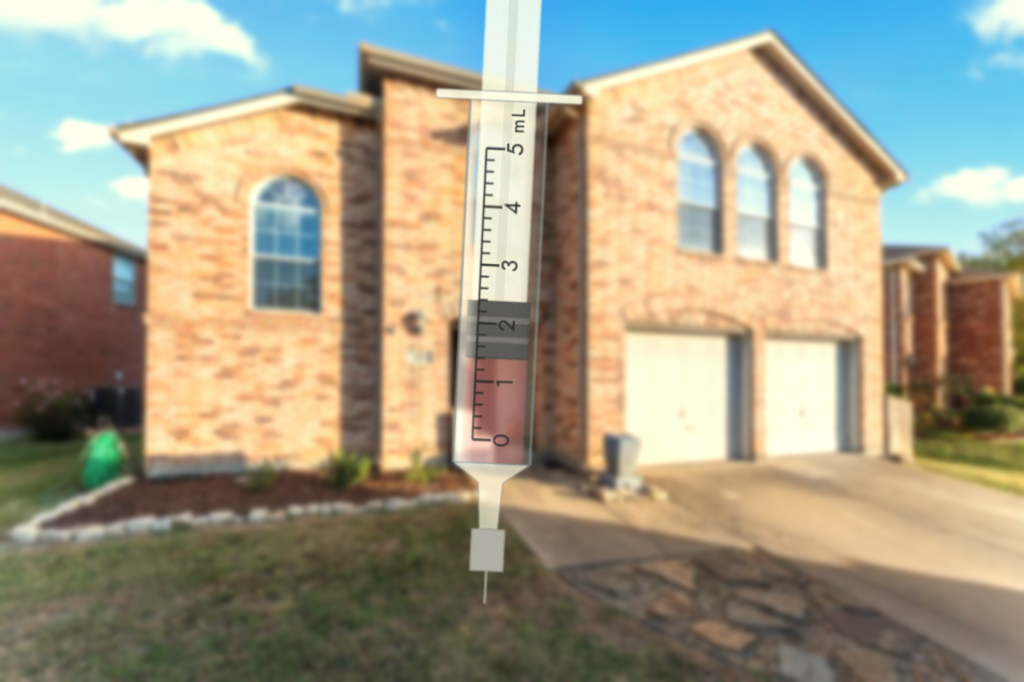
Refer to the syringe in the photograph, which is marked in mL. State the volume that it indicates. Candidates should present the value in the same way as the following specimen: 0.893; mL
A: 1.4; mL
